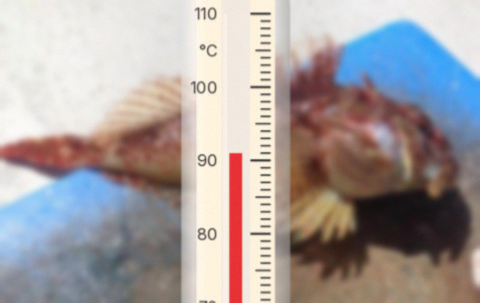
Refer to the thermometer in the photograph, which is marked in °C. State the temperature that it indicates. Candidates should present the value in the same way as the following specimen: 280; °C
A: 91; °C
